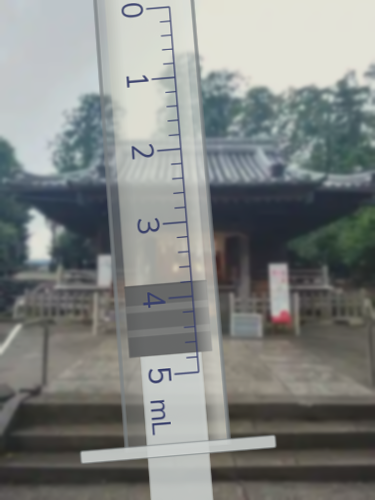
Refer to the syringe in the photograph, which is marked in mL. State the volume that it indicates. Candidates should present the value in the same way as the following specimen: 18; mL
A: 3.8; mL
